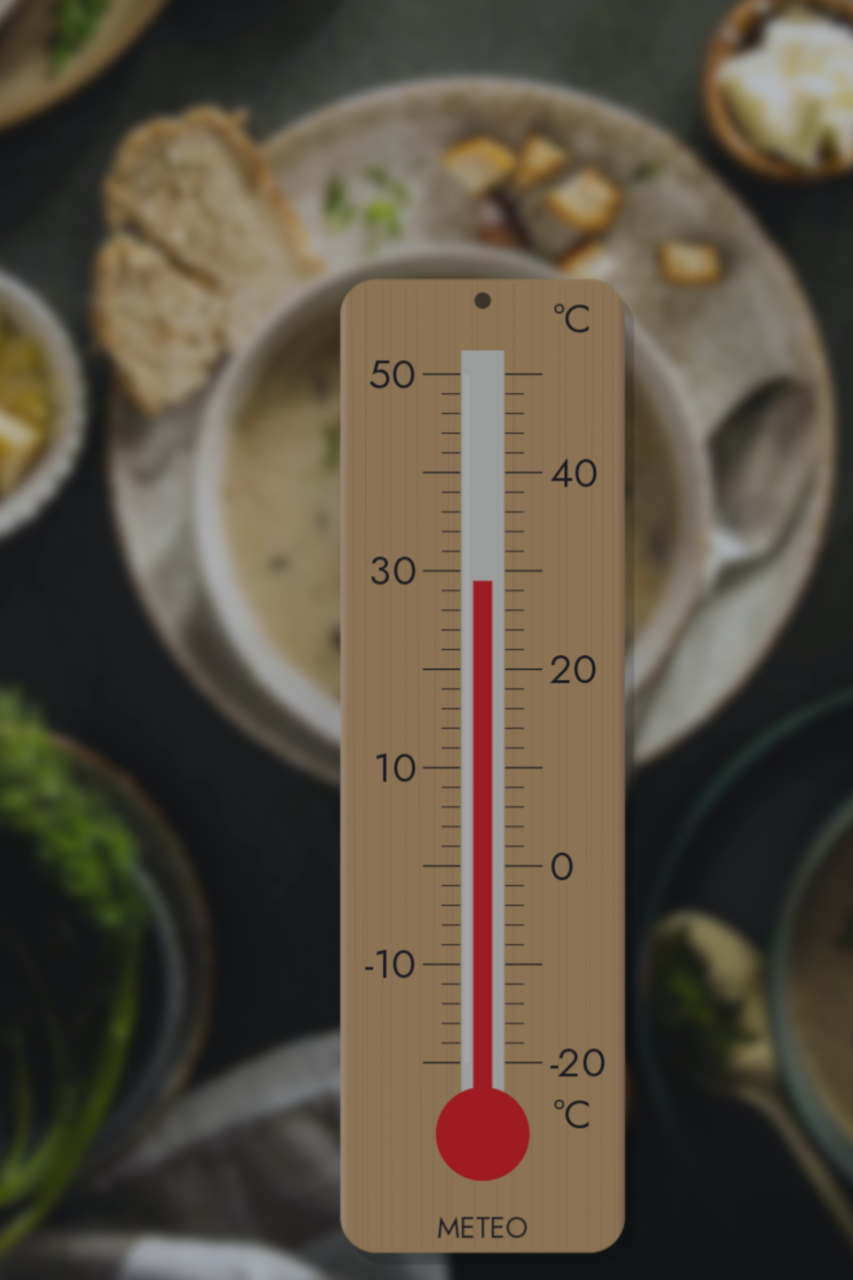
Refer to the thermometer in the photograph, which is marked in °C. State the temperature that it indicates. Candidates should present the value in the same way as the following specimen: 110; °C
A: 29; °C
